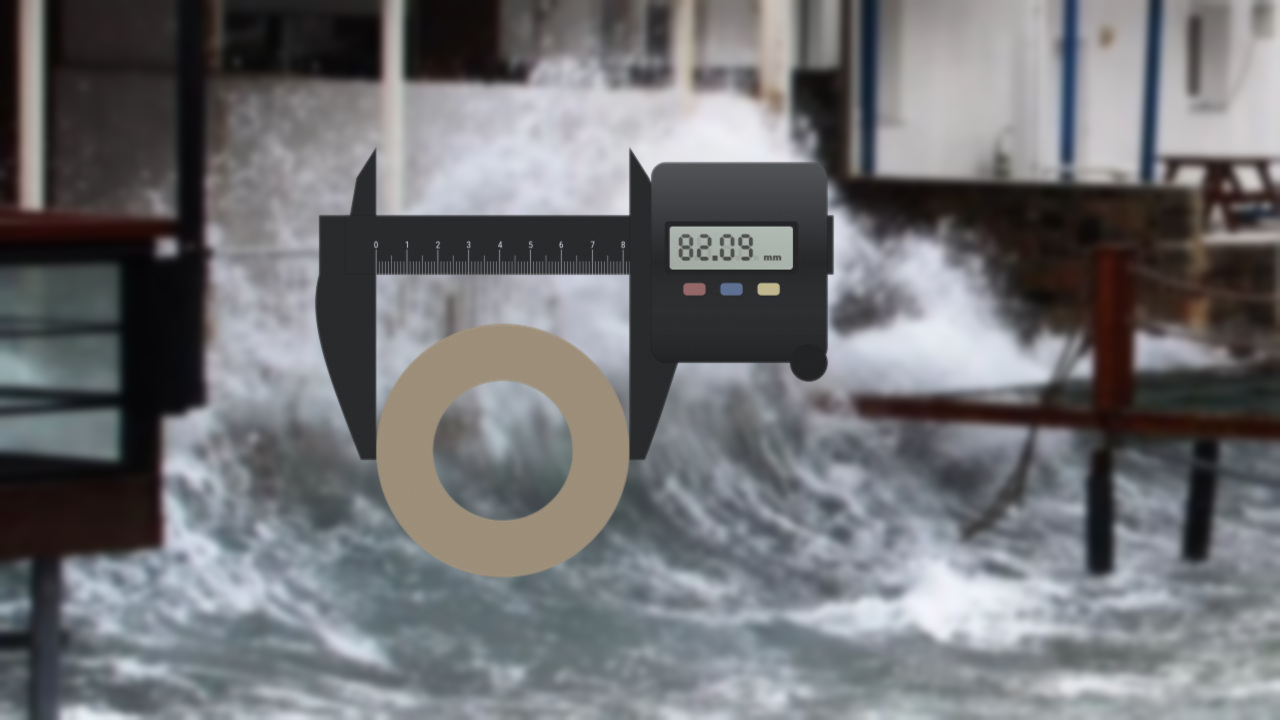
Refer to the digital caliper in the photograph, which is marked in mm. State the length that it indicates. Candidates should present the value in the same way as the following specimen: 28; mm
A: 82.09; mm
